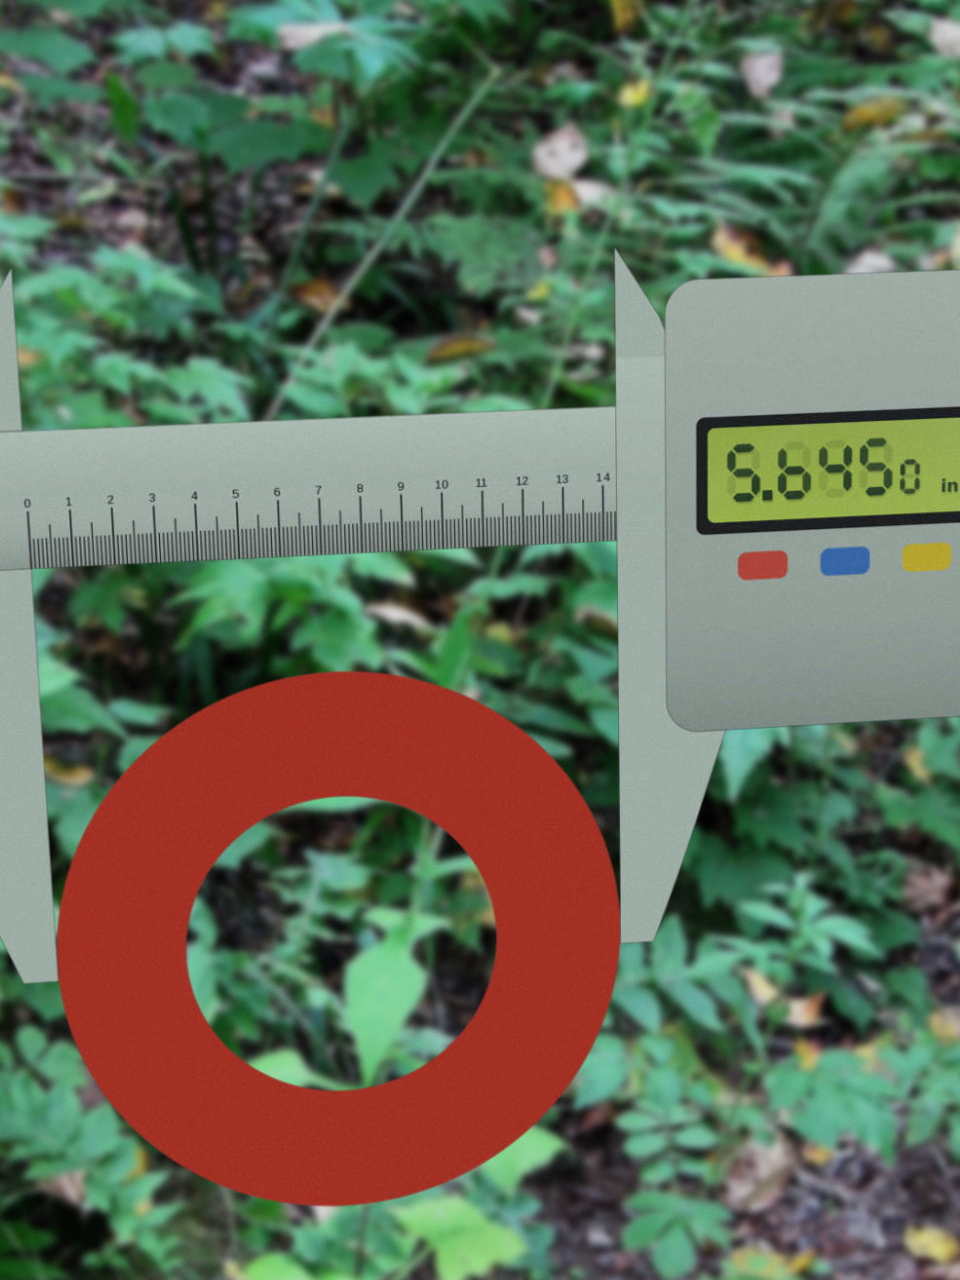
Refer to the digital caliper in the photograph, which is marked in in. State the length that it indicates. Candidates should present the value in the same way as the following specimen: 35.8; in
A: 5.6450; in
